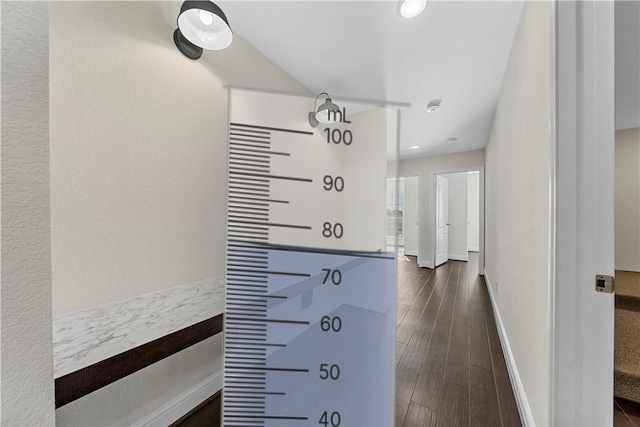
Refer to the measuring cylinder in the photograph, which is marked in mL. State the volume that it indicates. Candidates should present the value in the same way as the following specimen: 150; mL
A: 75; mL
